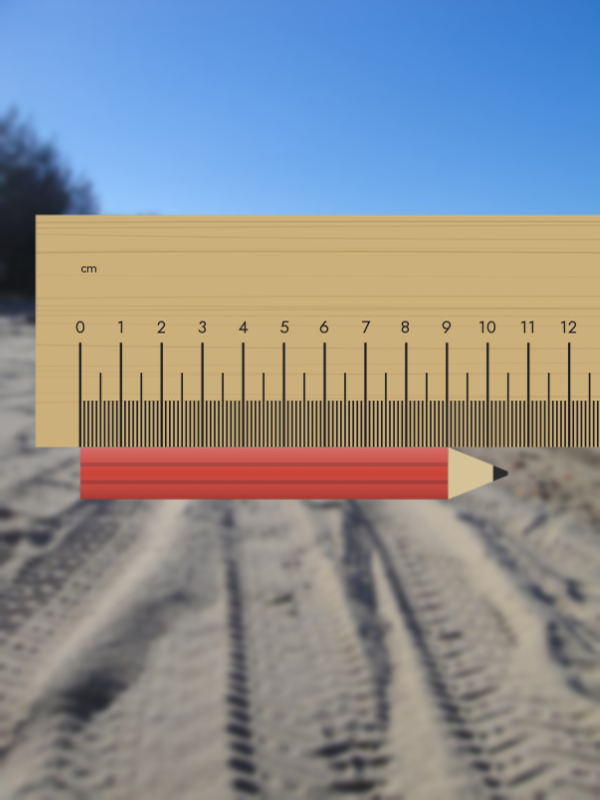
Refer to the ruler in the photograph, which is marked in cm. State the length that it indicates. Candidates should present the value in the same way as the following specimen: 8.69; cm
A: 10.5; cm
